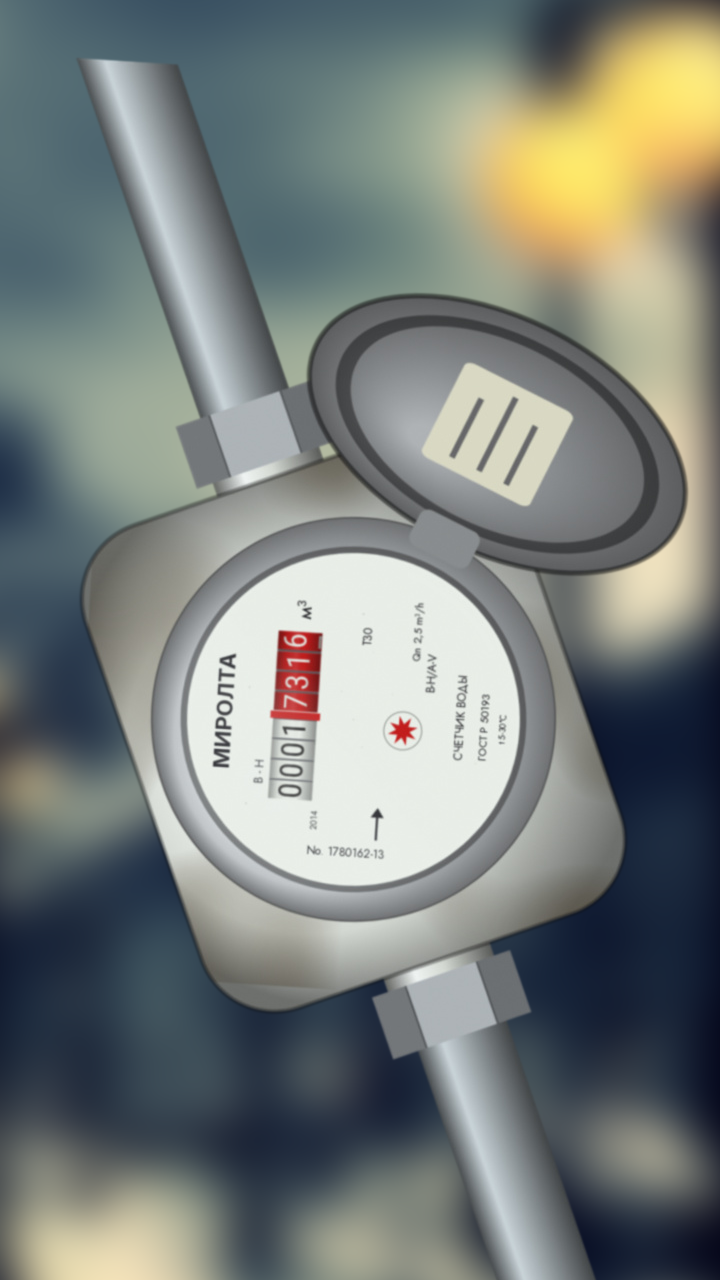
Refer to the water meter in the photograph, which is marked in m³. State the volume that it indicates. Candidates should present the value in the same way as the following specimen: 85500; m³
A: 1.7316; m³
